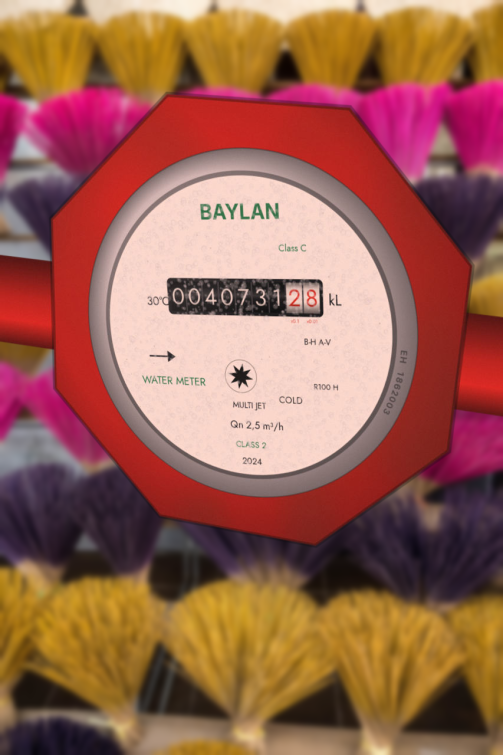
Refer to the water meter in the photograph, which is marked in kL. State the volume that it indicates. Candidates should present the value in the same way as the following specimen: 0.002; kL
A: 40731.28; kL
